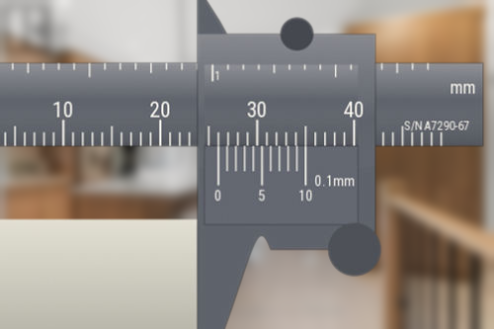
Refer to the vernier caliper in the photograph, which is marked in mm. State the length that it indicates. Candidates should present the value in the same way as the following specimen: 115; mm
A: 26.0; mm
